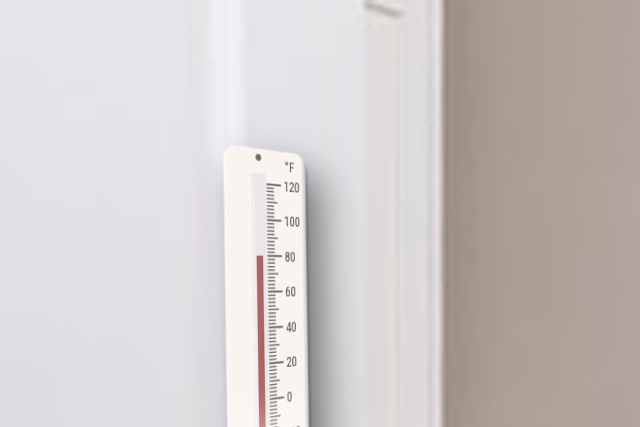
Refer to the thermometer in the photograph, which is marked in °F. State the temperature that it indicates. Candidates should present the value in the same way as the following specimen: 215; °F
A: 80; °F
